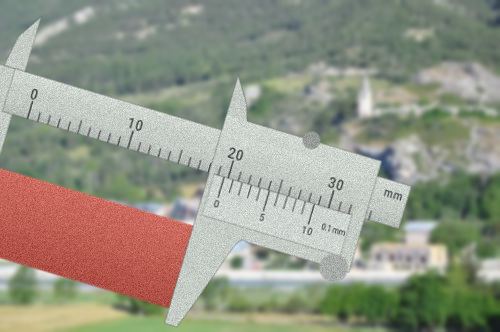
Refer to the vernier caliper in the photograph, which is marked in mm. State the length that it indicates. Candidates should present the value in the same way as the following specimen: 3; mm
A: 19.6; mm
